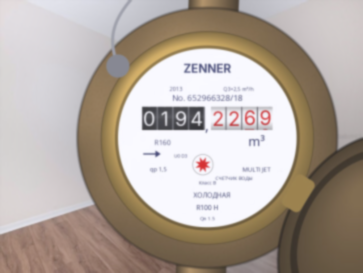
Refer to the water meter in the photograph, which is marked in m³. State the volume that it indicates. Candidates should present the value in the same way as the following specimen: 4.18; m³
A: 194.2269; m³
